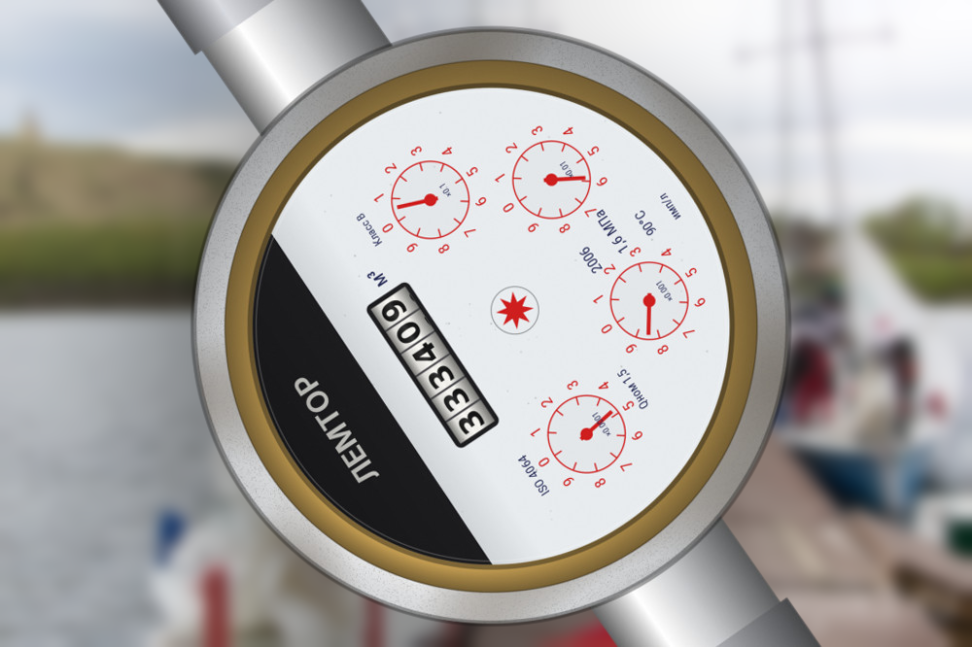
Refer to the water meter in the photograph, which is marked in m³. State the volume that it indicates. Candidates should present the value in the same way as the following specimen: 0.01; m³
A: 333409.0584; m³
